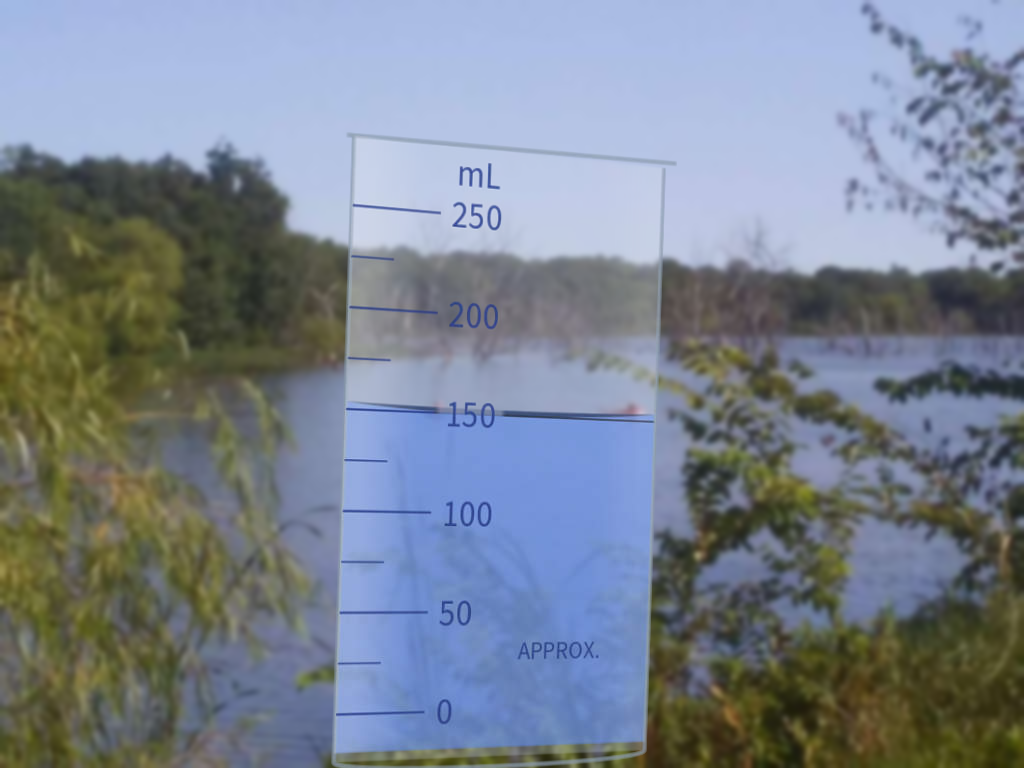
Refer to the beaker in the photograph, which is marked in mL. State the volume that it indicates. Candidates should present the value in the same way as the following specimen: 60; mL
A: 150; mL
